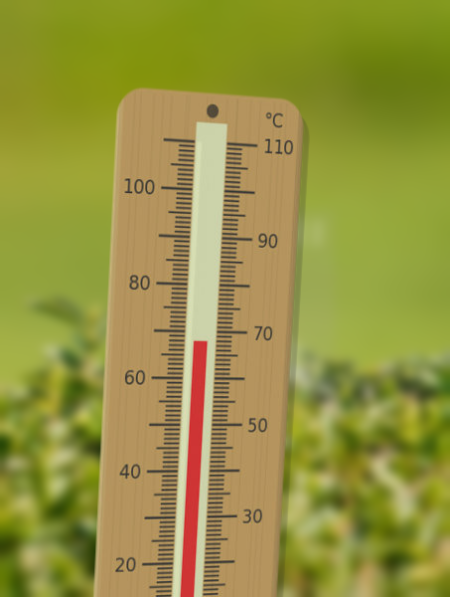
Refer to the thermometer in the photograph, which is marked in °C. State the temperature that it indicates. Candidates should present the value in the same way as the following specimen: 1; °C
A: 68; °C
